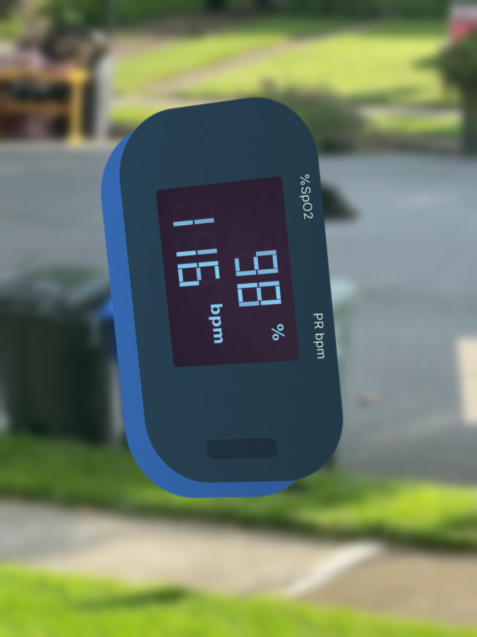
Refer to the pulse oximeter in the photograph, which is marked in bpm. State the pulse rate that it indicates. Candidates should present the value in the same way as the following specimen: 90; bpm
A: 116; bpm
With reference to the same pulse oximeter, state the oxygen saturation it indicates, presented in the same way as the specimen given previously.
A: 98; %
